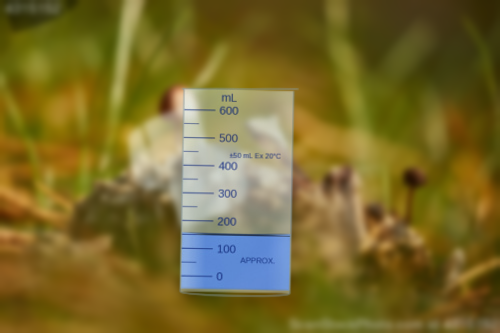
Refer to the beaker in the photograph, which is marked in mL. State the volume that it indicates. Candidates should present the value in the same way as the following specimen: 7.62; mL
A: 150; mL
